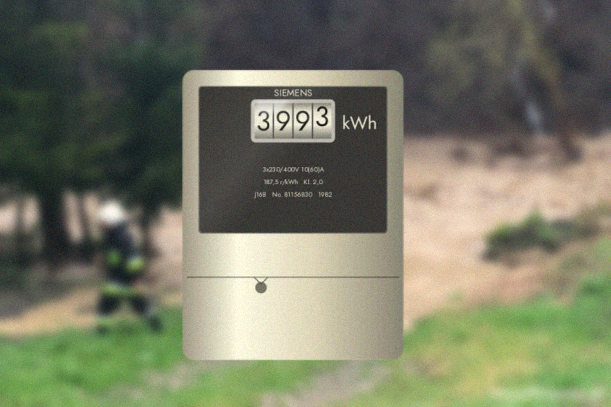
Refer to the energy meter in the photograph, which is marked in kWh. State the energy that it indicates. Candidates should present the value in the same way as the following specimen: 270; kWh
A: 3993; kWh
